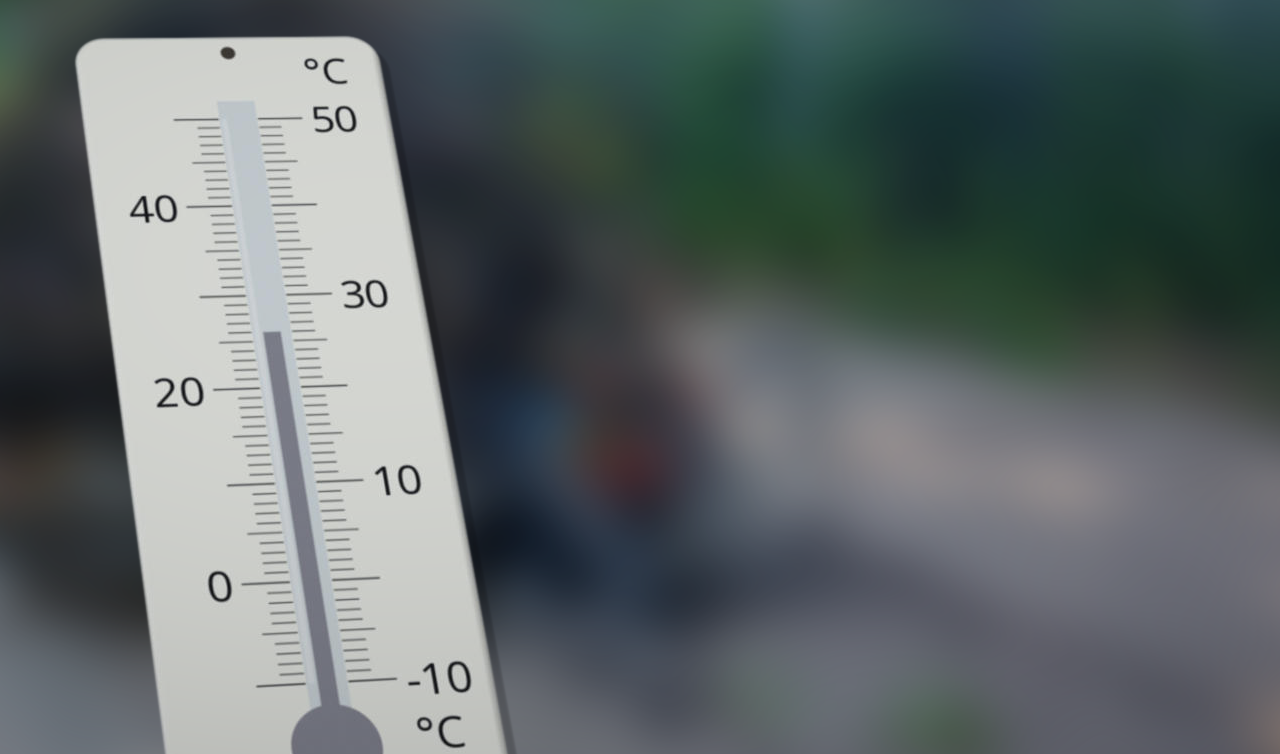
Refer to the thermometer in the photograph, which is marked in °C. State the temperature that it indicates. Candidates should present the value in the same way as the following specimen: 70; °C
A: 26; °C
